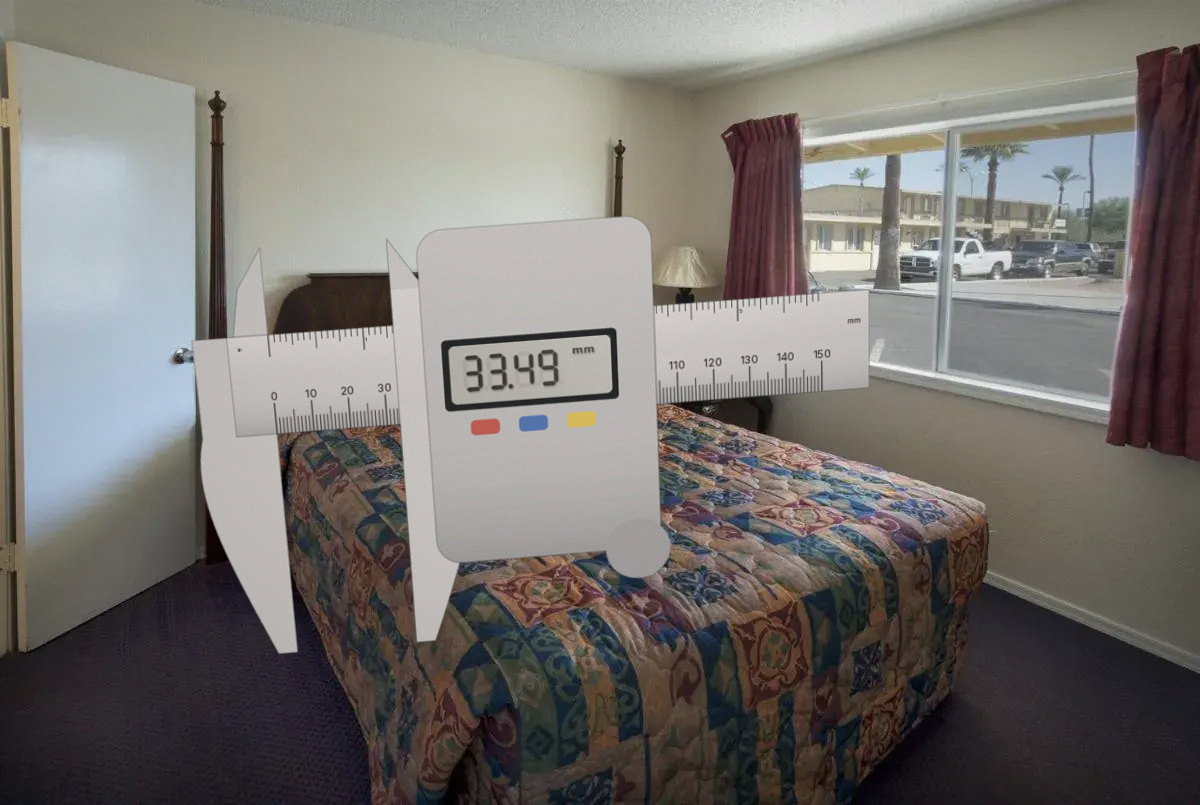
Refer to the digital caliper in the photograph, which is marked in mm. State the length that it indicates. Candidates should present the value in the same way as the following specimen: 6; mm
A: 33.49; mm
